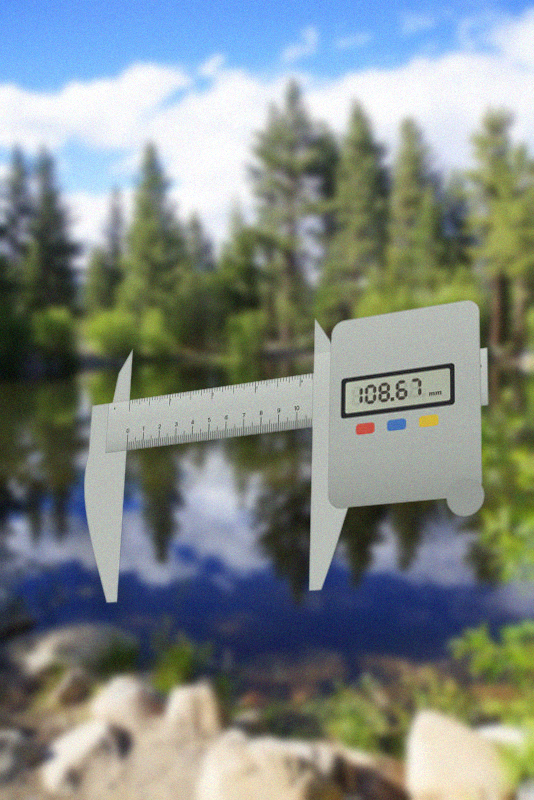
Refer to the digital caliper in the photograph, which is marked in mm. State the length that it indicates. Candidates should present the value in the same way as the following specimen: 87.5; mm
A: 108.67; mm
